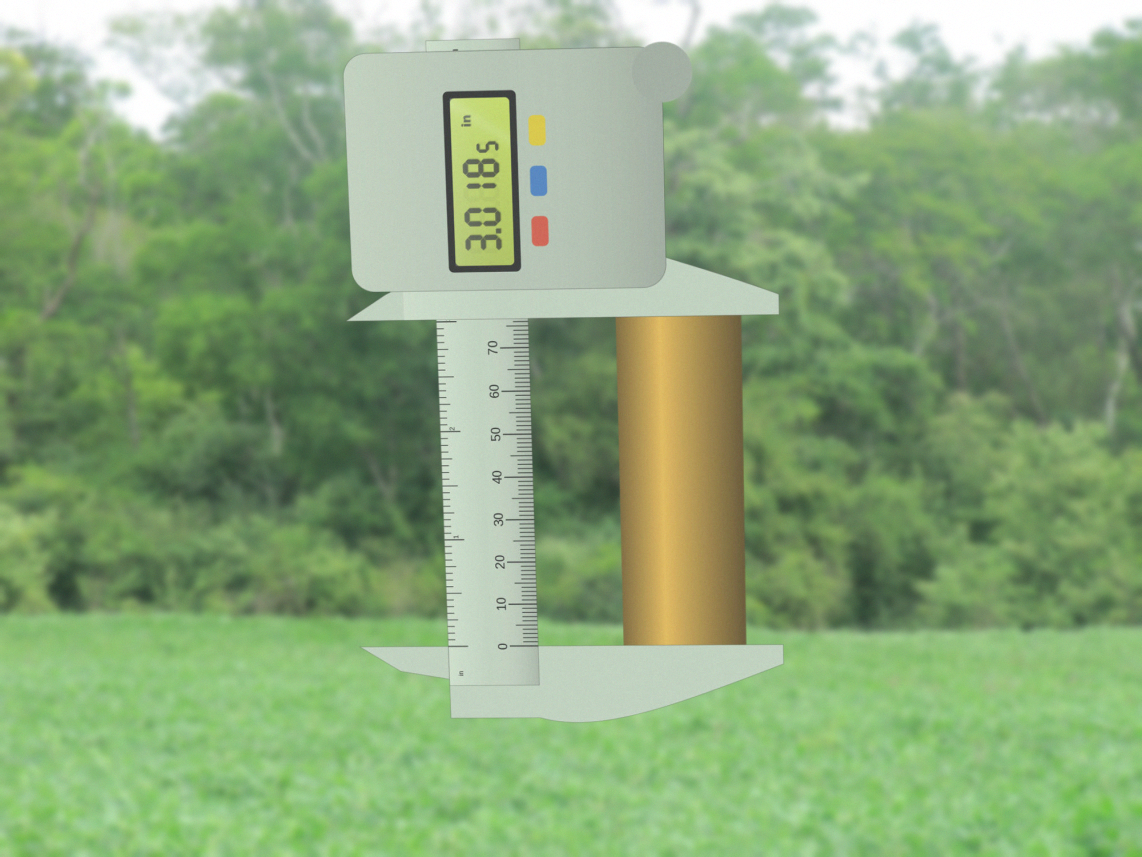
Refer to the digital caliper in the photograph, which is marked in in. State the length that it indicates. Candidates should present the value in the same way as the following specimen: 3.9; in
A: 3.0185; in
